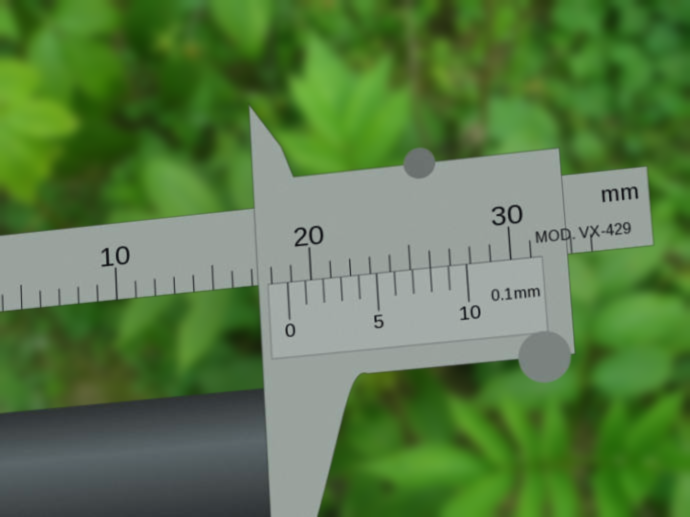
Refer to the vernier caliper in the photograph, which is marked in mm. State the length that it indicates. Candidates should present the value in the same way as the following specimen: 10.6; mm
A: 18.8; mm
